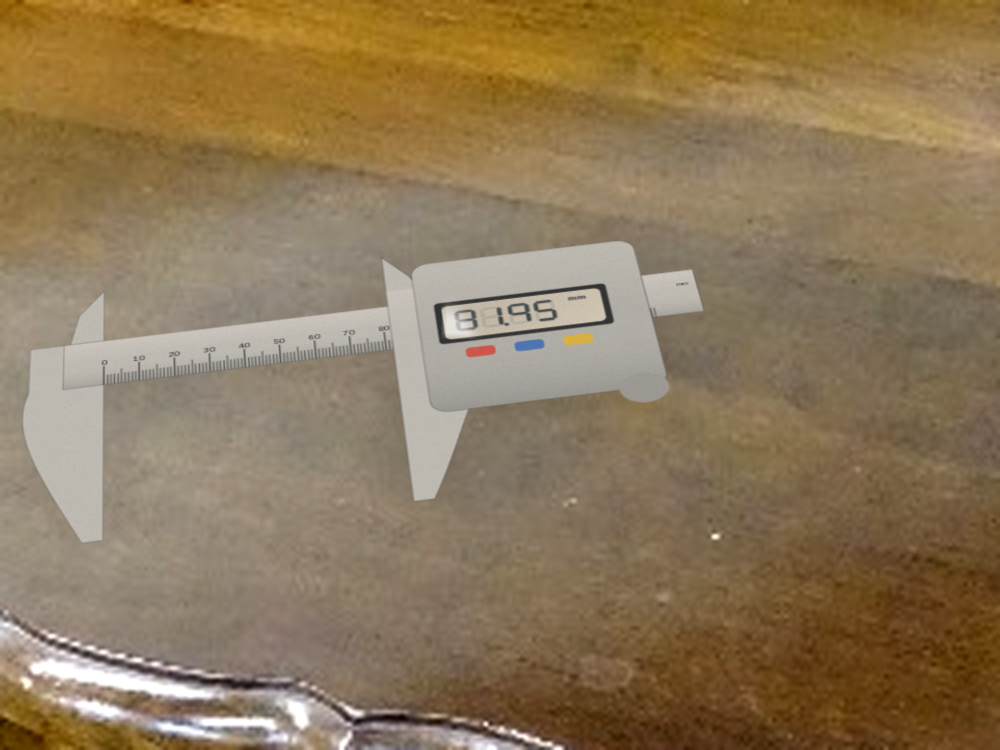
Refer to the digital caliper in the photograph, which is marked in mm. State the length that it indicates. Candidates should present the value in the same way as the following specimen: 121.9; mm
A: 81.95; mm
